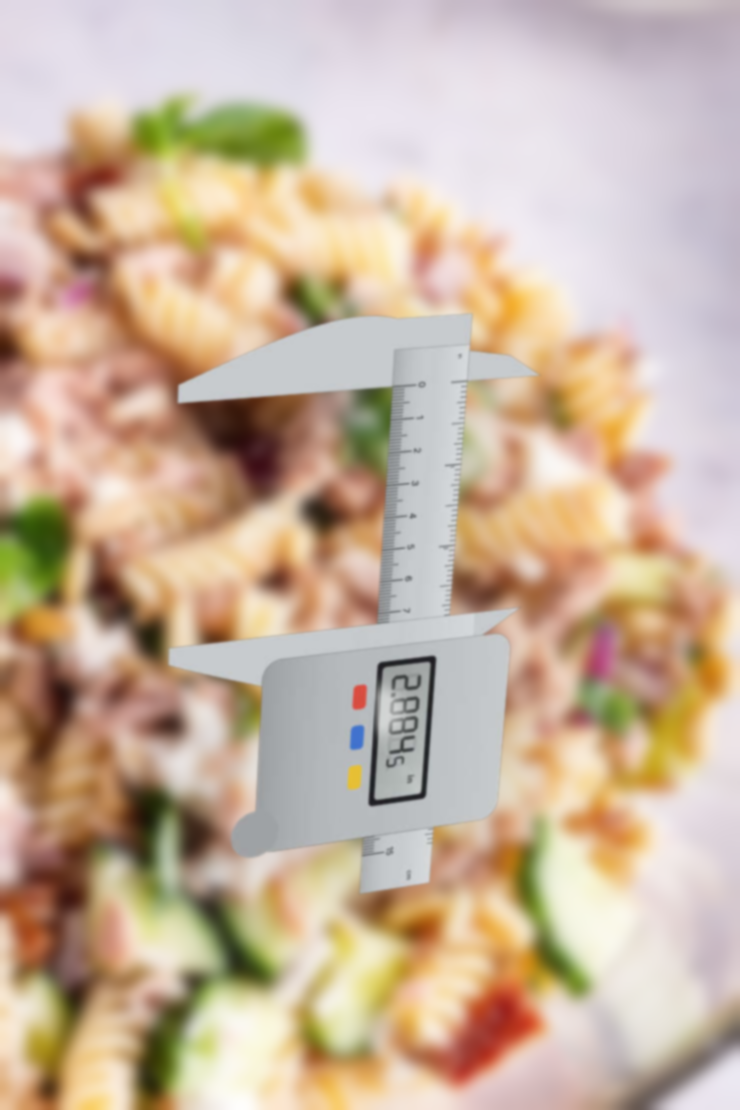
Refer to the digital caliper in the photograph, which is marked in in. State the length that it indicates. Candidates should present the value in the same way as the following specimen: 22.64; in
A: 2.8845; in
